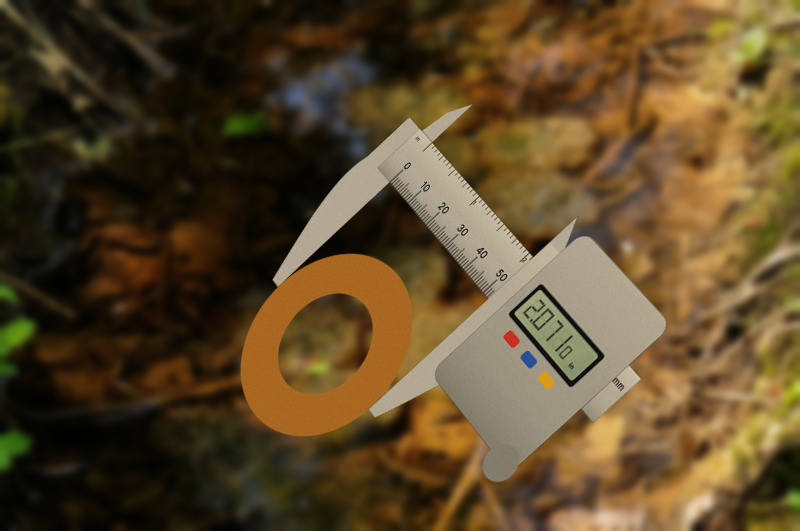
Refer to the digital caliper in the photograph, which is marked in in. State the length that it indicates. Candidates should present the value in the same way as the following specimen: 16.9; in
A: 2.0710; in
